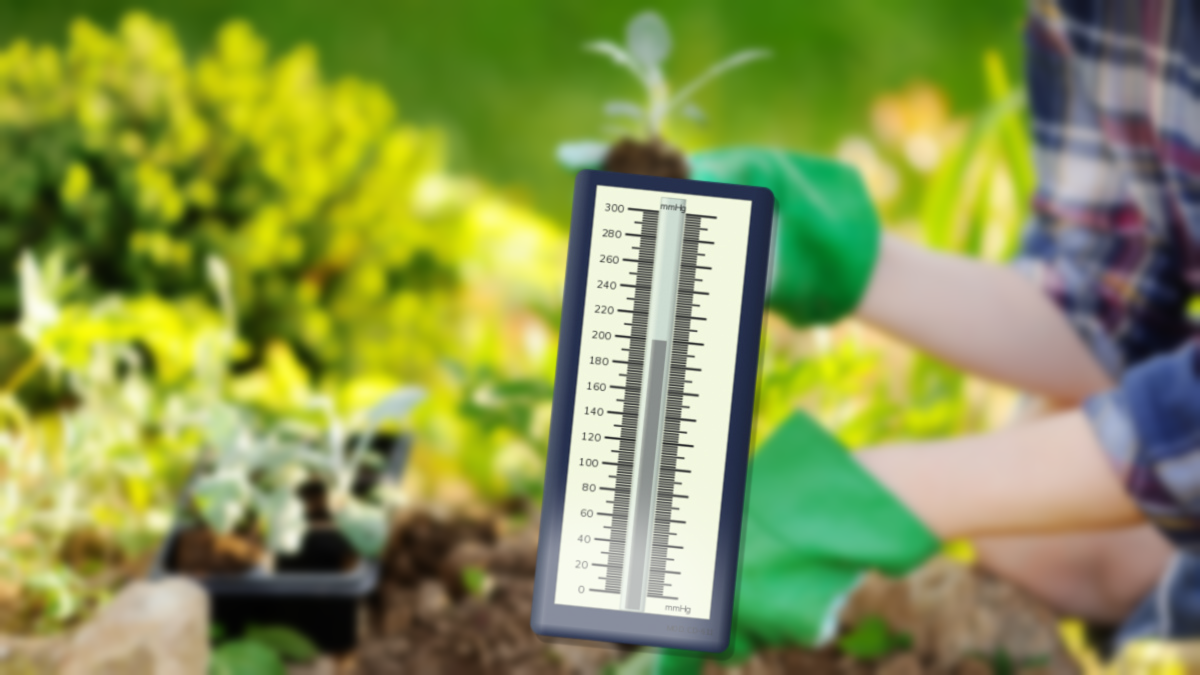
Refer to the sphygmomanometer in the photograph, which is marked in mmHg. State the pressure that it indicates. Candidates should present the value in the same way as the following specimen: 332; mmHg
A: 200; mmHg
